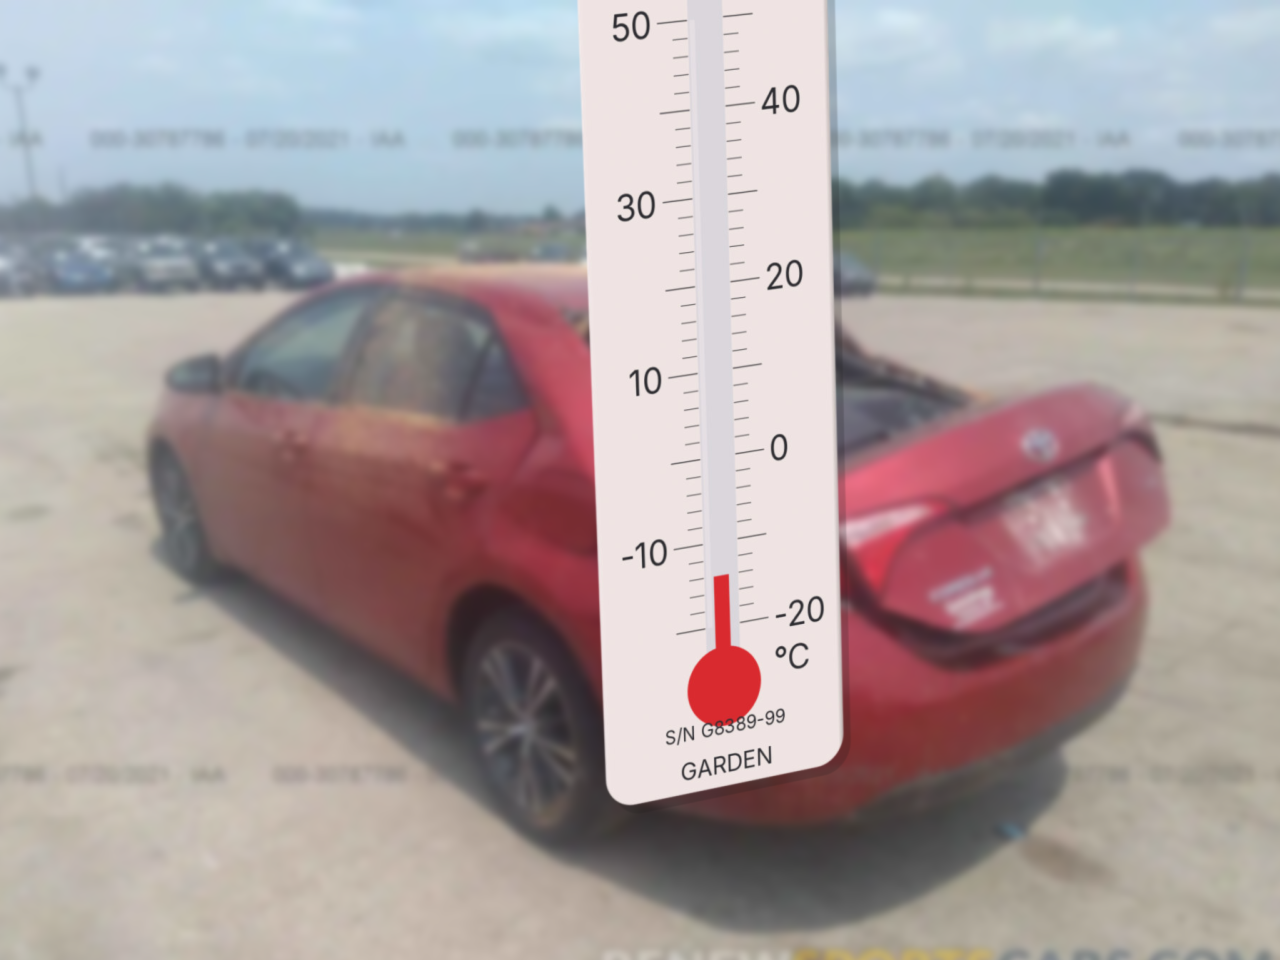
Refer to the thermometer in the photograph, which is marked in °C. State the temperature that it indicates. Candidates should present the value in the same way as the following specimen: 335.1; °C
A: -14; °C
